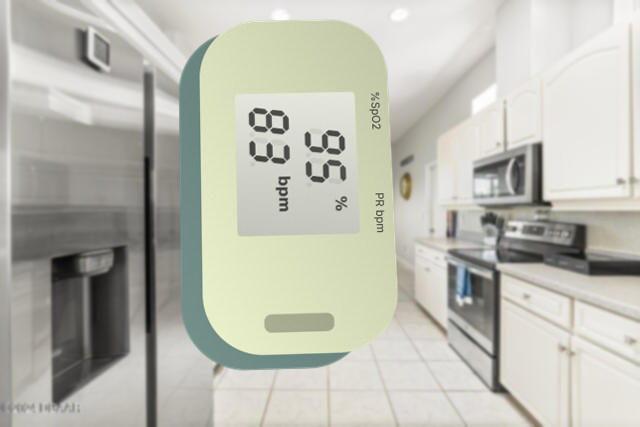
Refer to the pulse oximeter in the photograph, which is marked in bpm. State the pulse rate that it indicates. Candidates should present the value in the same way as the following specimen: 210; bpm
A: 83; bpm
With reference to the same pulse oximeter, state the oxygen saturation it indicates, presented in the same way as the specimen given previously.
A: 95; %
